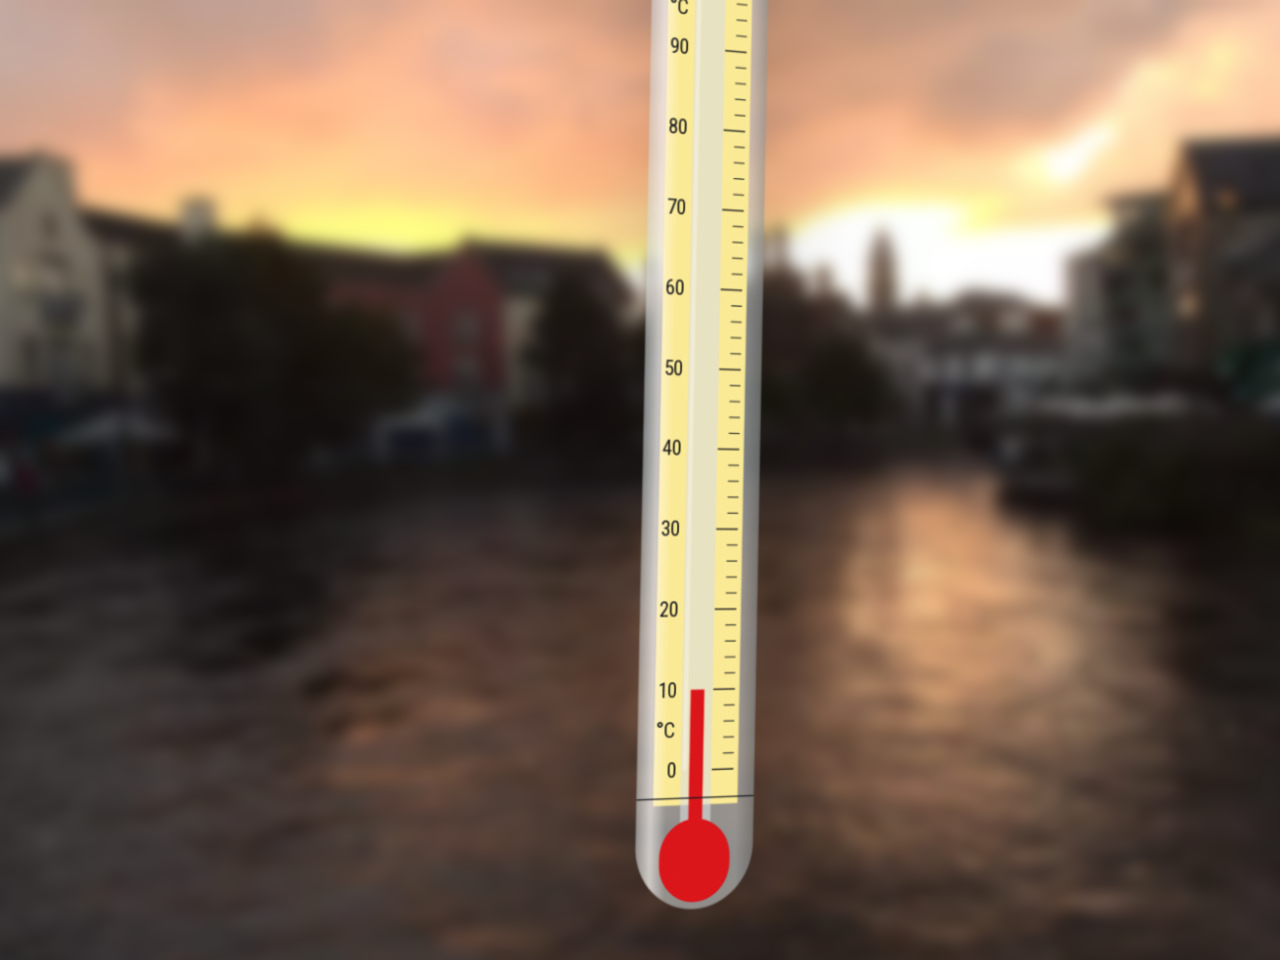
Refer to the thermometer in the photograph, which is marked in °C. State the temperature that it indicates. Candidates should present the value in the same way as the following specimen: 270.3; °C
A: 10; °C
